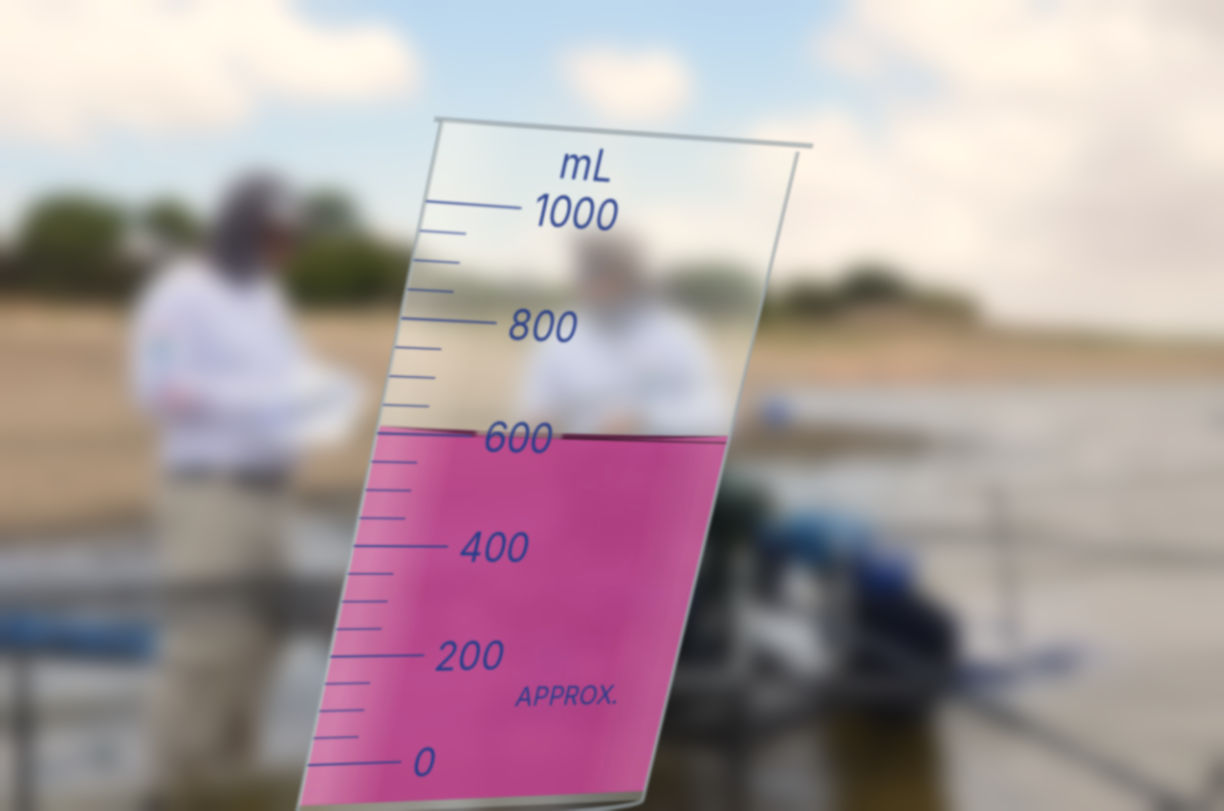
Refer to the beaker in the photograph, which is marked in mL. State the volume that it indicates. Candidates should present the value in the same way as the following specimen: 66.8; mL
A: 600; mL
